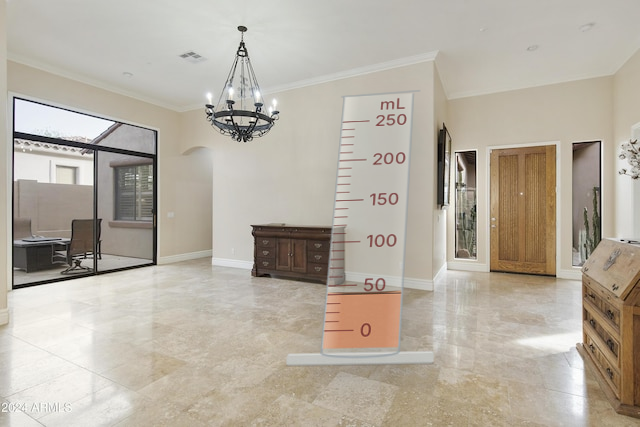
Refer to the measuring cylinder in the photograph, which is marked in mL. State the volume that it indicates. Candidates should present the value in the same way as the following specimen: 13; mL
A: 40; mL
